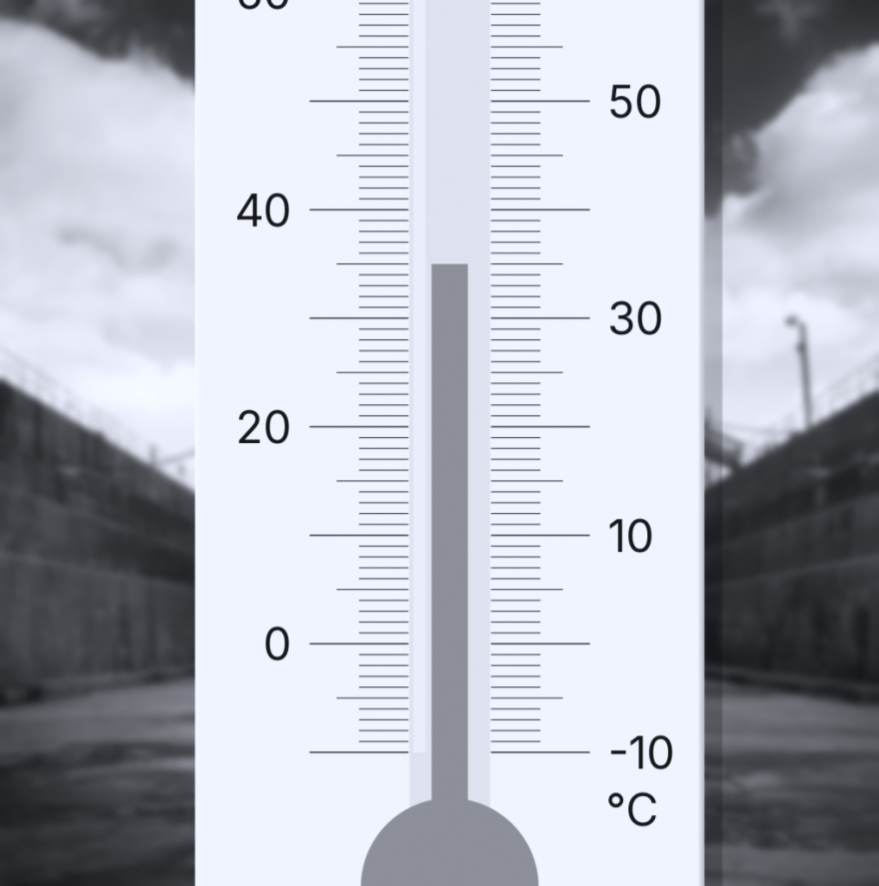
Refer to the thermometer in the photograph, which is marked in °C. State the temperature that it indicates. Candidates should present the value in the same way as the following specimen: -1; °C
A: 35; °C
